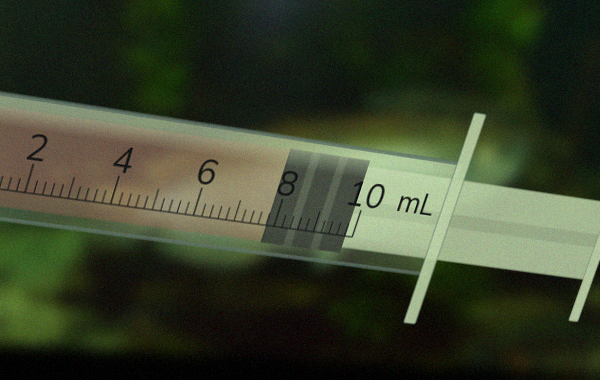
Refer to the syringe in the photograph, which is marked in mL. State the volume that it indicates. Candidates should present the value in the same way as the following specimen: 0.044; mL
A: 7.8; mL
